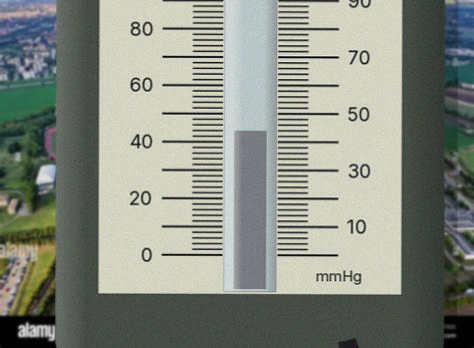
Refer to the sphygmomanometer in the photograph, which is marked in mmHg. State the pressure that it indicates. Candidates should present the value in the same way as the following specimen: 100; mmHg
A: 44; mmHg
